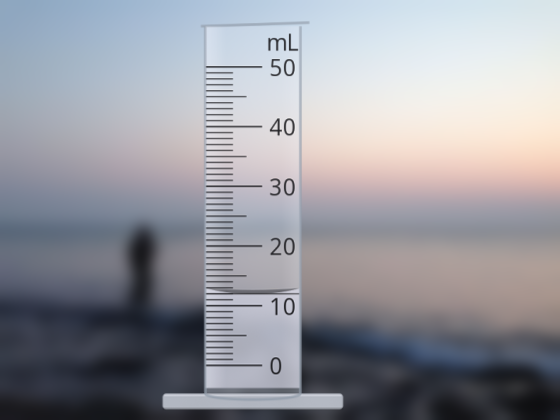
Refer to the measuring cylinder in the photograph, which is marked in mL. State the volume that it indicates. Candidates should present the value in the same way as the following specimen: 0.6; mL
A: 12; mL
